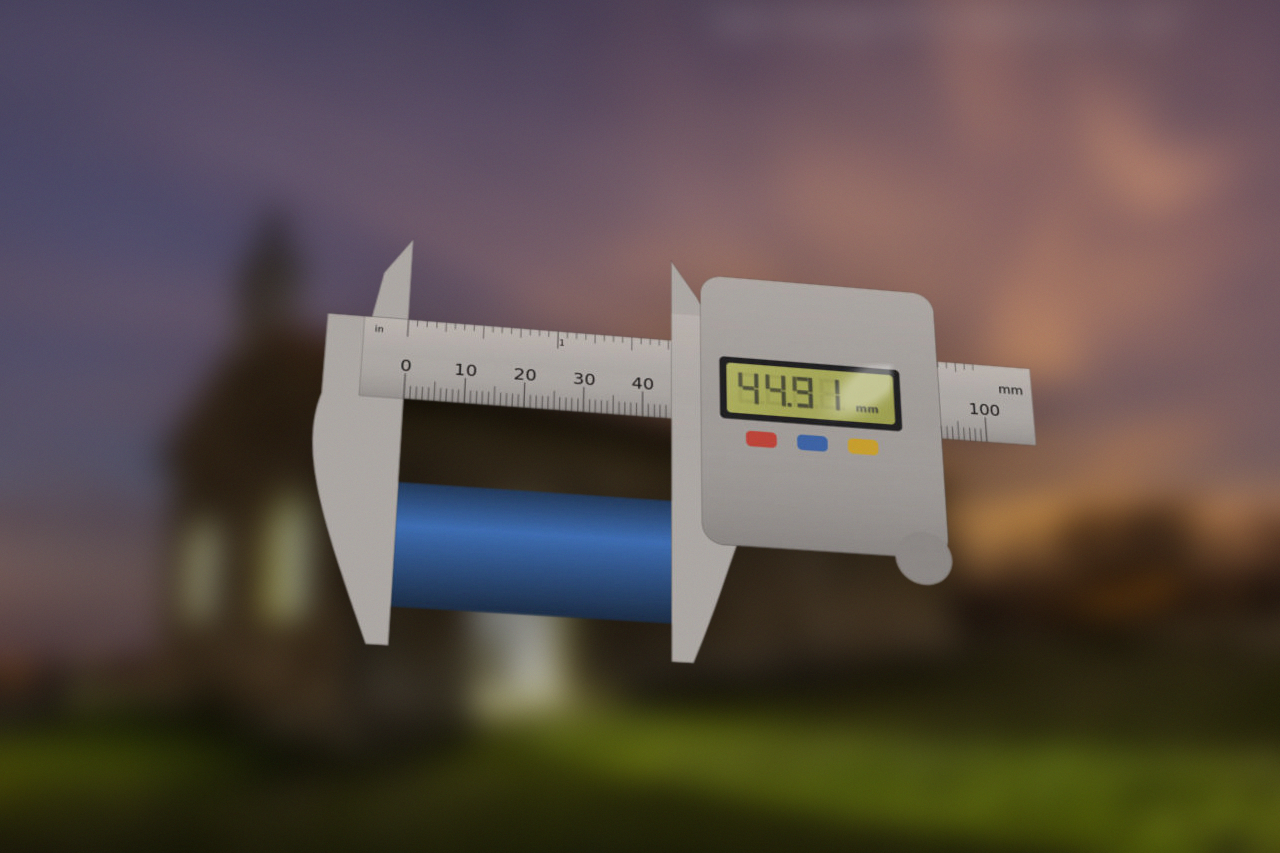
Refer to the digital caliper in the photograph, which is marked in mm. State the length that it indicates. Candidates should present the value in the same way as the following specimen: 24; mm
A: 44.91; mm
